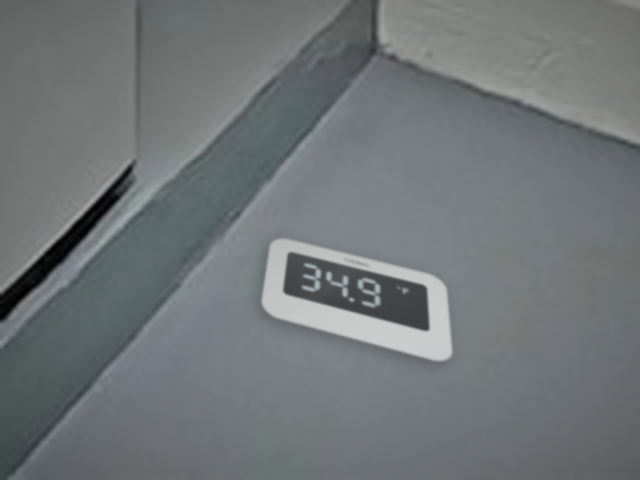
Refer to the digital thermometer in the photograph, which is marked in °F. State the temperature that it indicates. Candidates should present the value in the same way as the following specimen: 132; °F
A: 34.9; °F
